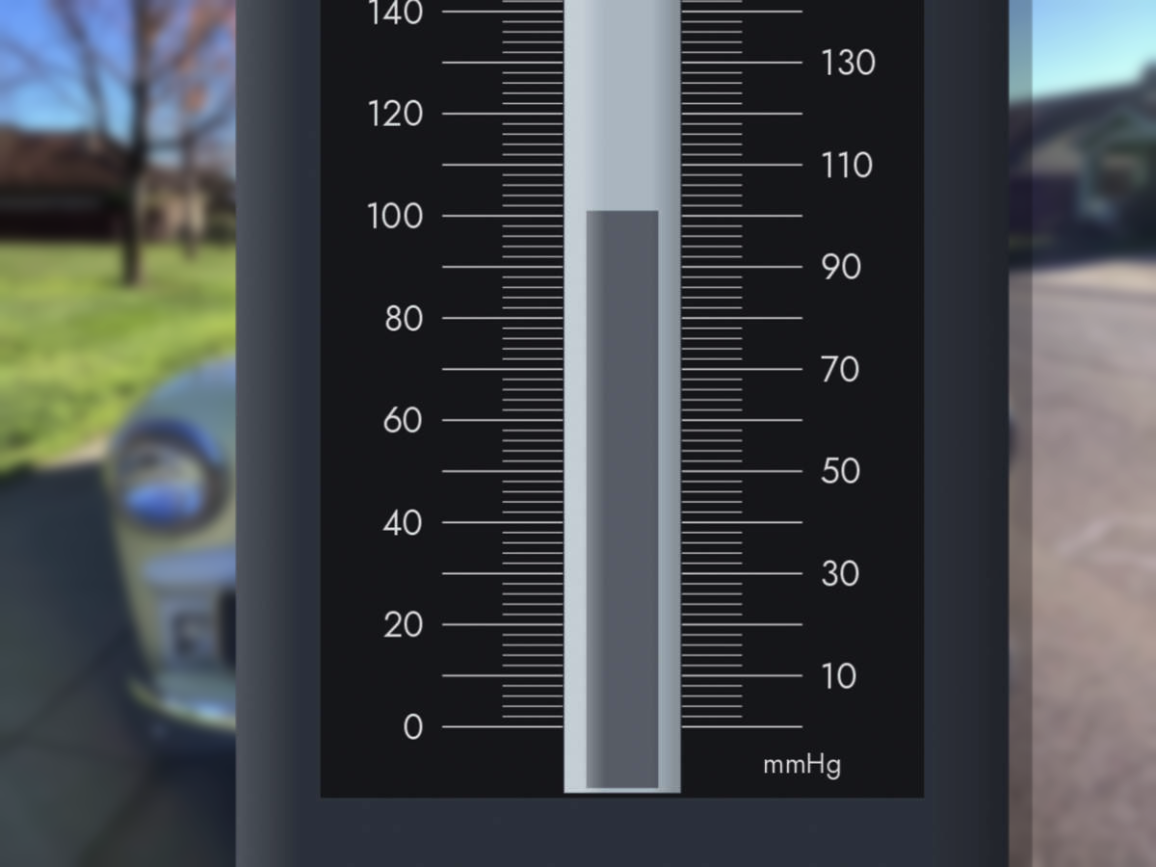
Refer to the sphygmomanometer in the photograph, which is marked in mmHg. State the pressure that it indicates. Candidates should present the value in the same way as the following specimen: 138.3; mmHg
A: 101; mmHg
